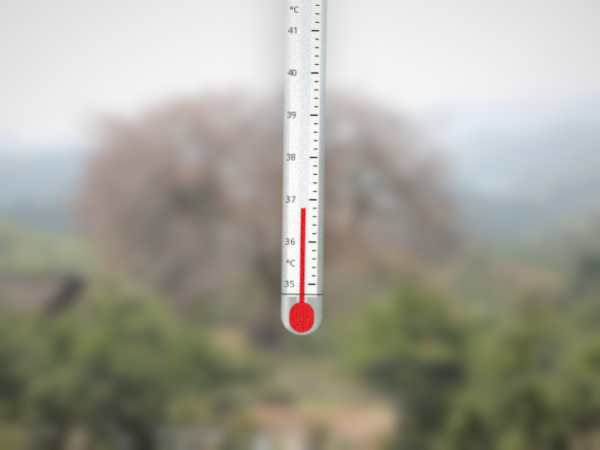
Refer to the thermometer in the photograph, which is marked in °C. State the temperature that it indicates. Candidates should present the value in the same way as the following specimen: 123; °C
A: 36.8; °C
